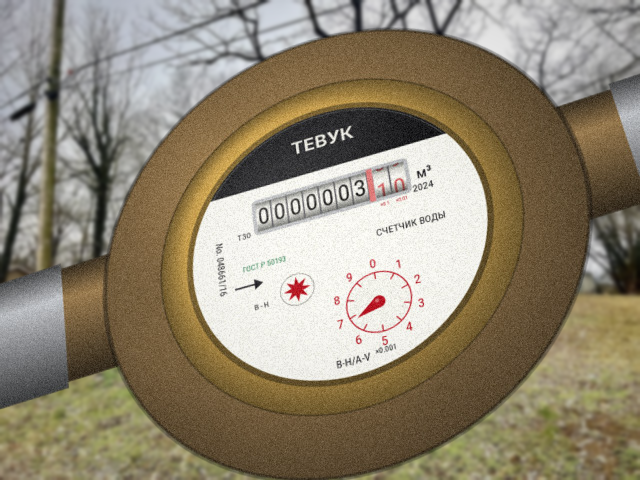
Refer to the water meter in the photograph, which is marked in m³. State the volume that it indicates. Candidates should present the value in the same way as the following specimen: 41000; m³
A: 3.096; m³
